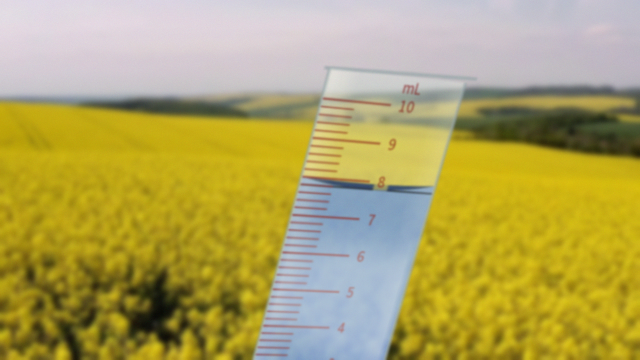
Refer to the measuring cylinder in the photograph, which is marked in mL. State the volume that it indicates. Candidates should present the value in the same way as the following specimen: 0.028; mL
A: 7.8; mL
